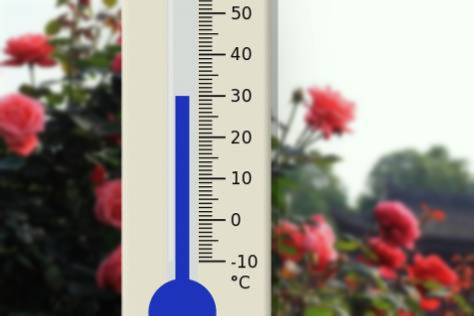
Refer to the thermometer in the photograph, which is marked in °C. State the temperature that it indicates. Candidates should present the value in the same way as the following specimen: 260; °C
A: 30; °C
